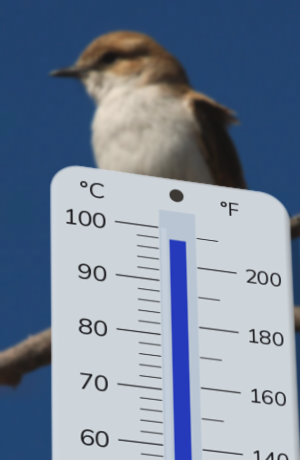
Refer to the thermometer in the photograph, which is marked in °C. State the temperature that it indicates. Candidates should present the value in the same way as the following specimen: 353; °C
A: 98; °C
